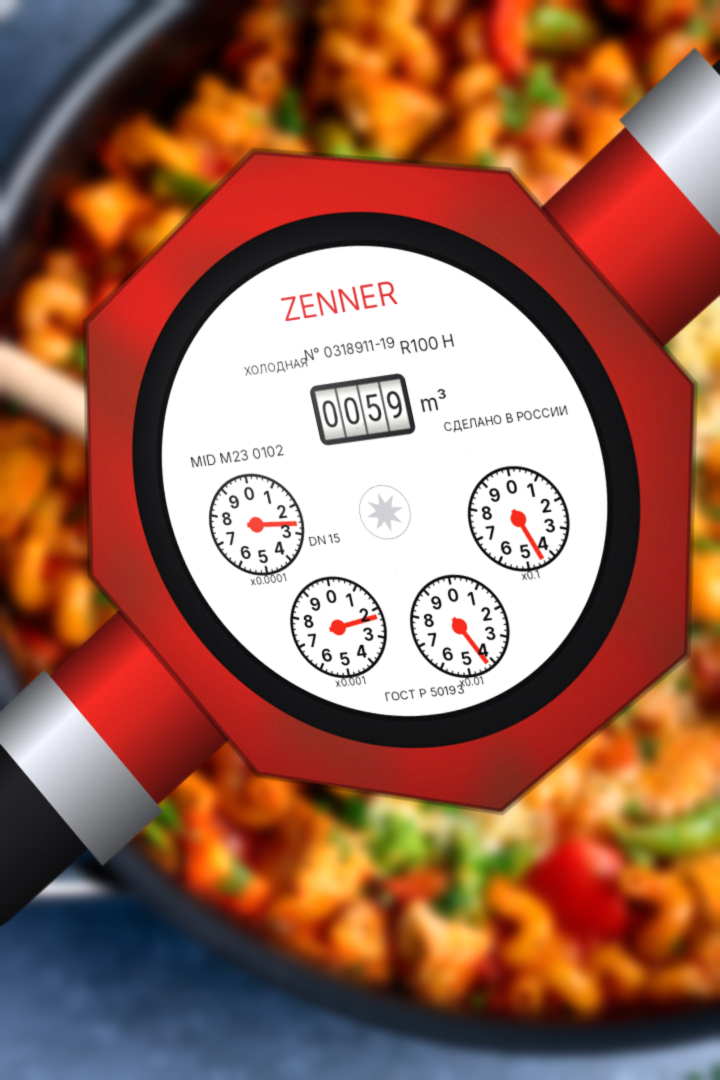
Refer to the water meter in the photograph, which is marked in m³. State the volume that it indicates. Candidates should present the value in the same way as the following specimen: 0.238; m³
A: 59.4422; m³
